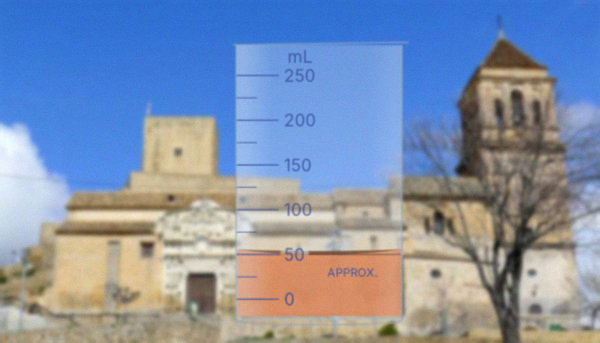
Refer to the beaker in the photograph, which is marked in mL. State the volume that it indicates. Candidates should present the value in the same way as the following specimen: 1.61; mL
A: 50; mL
